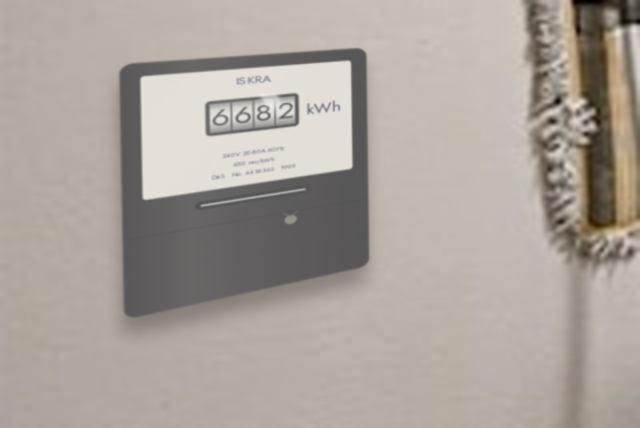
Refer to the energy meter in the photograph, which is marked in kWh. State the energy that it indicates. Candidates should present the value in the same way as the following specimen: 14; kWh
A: 6682; kWh
